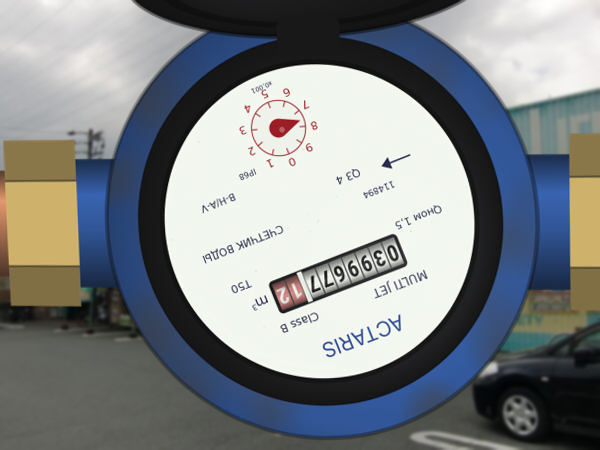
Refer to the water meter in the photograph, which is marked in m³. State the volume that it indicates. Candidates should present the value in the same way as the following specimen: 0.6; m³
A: 399677.127; m³
